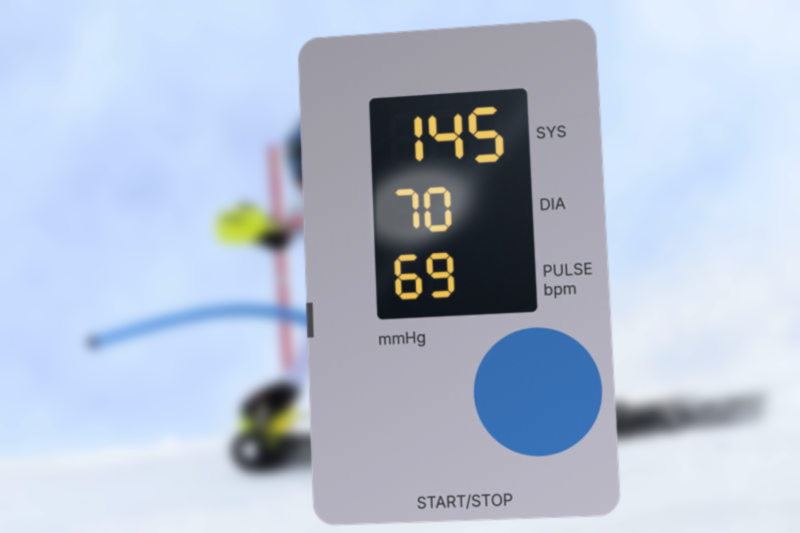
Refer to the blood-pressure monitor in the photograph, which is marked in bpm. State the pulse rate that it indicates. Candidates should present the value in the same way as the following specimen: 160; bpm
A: 69; bpm
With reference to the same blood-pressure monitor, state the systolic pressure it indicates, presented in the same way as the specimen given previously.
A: 145; mmHg
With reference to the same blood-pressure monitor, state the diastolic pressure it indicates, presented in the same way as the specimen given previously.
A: 70; mmHg
